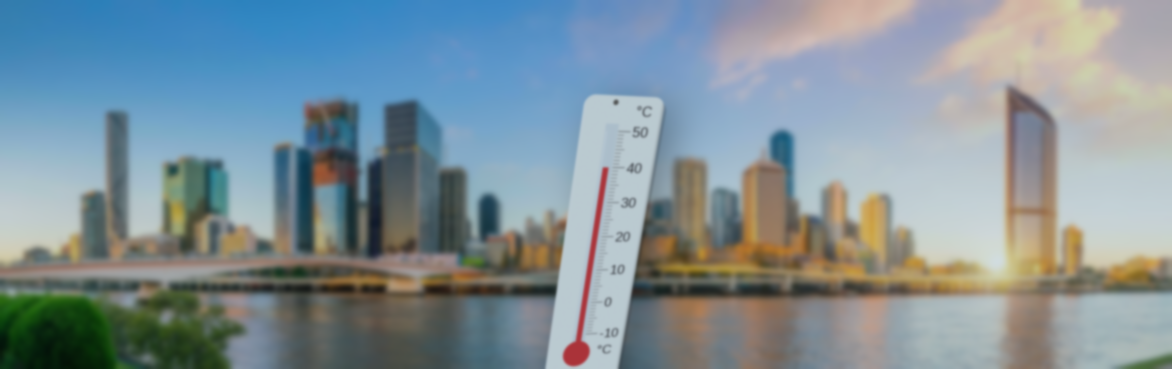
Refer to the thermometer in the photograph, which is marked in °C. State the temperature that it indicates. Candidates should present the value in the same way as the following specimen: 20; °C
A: 40; °C
